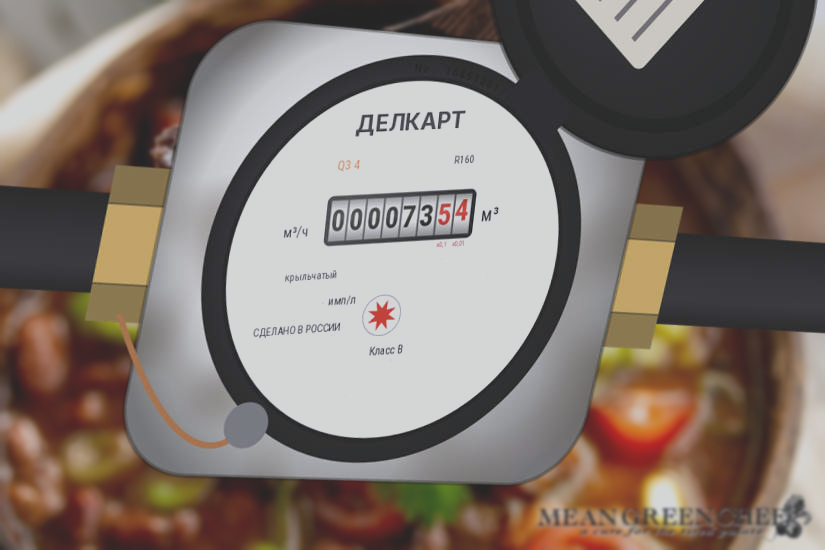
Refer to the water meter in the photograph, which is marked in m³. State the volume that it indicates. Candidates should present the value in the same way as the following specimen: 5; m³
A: 73.54; m³
